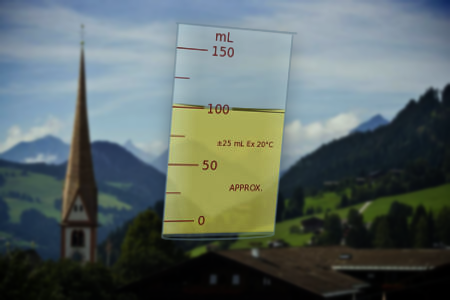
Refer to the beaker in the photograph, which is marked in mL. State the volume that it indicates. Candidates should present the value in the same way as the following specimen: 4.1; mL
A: 100; mL
